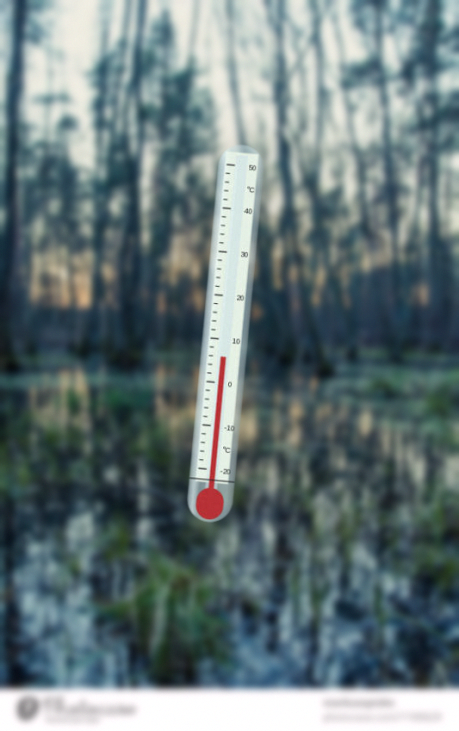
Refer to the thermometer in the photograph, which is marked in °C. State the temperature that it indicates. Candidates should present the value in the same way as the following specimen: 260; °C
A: 6; °C
